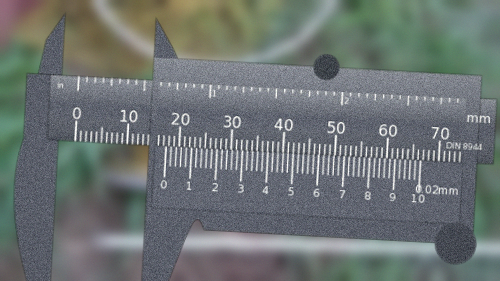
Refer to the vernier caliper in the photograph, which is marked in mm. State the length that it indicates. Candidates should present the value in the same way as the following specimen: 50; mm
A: 17.5; mm
